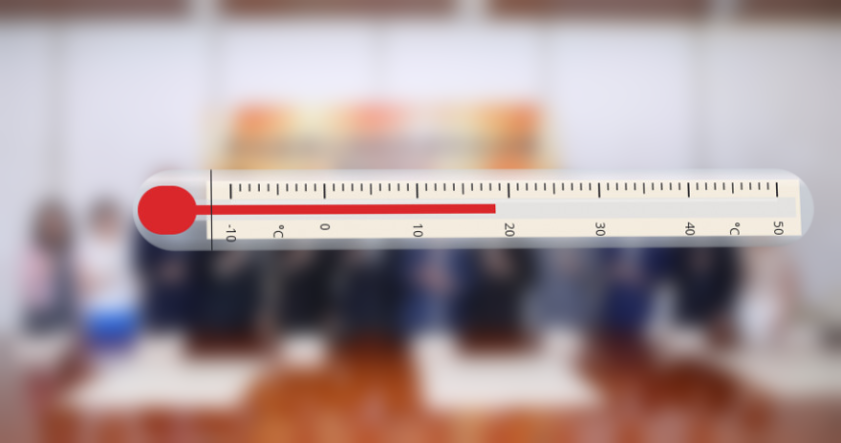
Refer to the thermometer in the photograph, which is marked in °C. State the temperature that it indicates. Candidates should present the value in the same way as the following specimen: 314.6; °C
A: 18.5; °C
